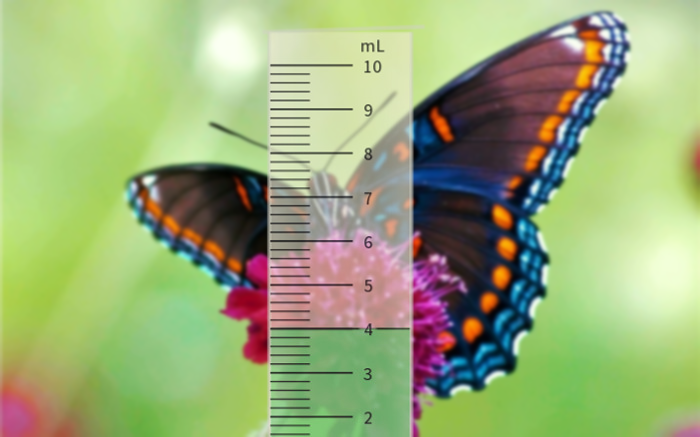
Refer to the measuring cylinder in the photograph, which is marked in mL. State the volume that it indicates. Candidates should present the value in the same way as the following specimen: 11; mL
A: 4; mL
